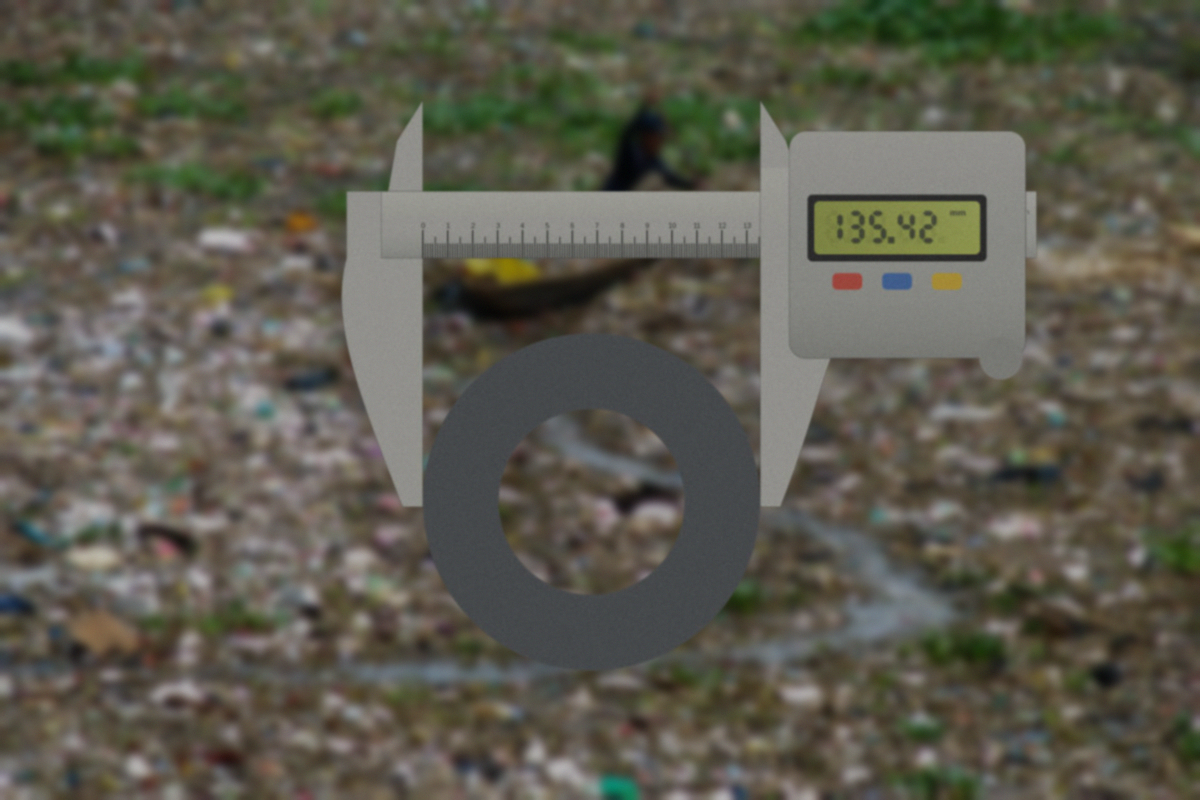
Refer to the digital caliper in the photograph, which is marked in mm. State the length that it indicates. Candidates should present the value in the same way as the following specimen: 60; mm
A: 135.42; mm
